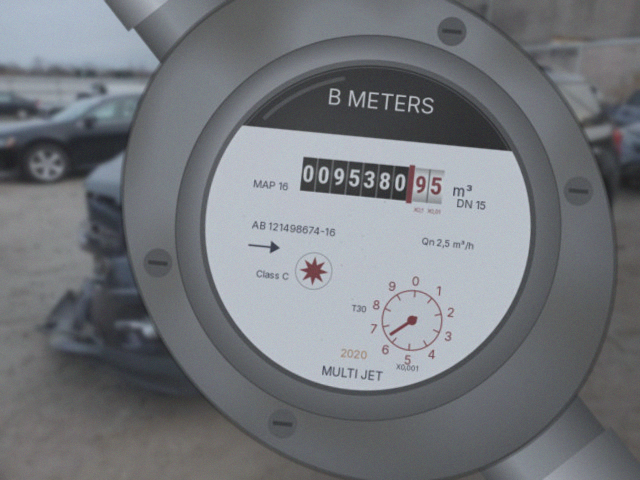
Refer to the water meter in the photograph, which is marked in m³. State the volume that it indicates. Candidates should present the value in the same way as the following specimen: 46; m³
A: 95380.956; m³
